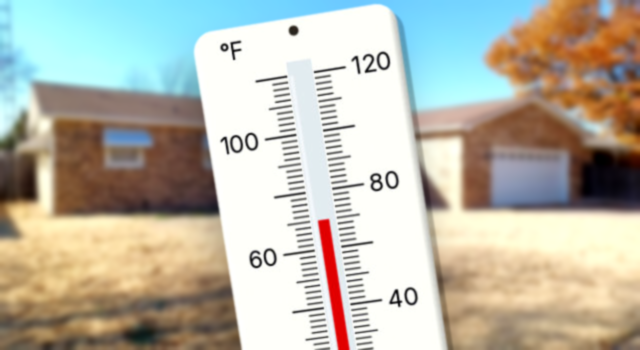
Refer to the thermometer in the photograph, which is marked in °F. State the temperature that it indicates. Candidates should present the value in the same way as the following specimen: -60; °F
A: 70; °F
